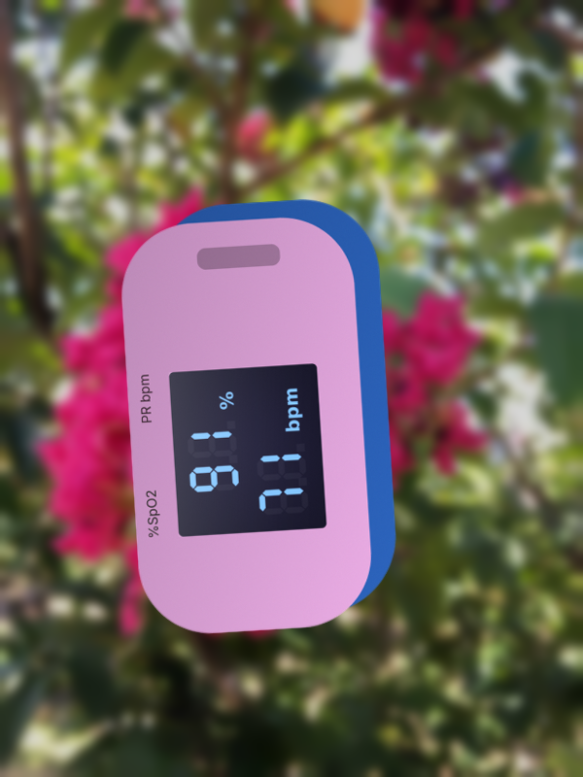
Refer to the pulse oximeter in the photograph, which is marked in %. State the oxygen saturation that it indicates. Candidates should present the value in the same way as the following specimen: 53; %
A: 91; %
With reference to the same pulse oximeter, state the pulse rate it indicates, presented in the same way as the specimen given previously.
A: 71; bpm
